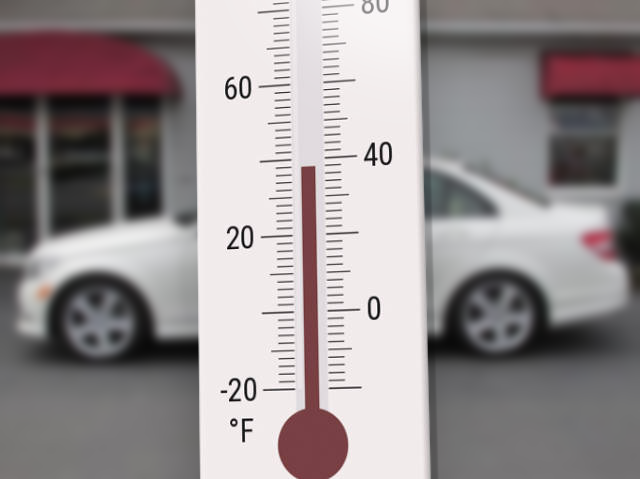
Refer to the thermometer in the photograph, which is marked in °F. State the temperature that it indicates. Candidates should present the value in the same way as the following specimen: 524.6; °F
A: 38; °F
